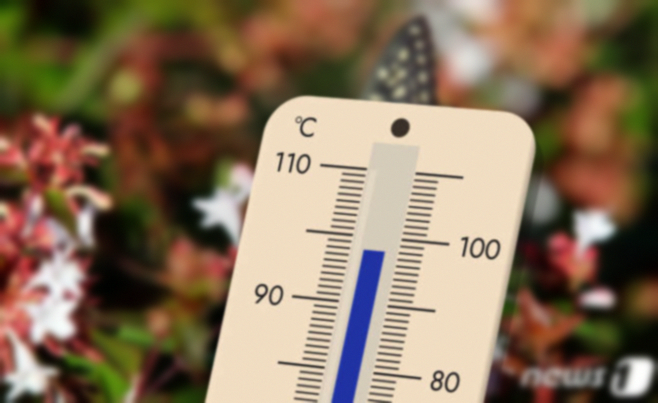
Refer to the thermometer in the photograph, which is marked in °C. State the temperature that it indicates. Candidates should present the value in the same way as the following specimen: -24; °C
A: 98; °C
